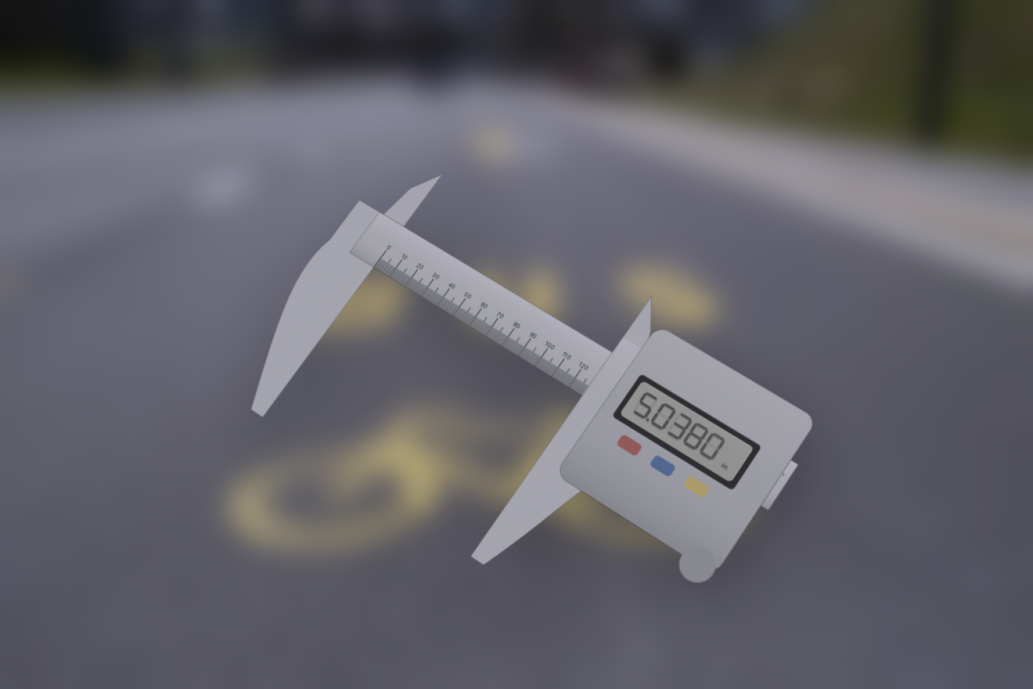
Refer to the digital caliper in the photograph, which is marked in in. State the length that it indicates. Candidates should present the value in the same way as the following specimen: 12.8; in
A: 5.0380; in
